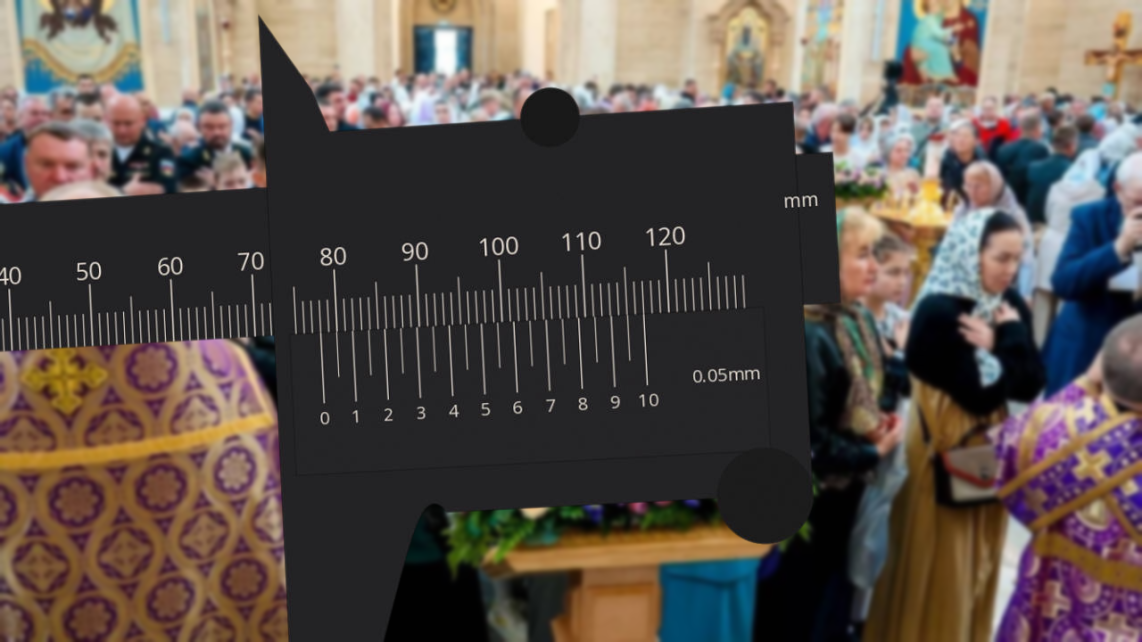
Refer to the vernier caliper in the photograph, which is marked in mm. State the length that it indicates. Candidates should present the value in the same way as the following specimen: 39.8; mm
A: 78.0; mm
